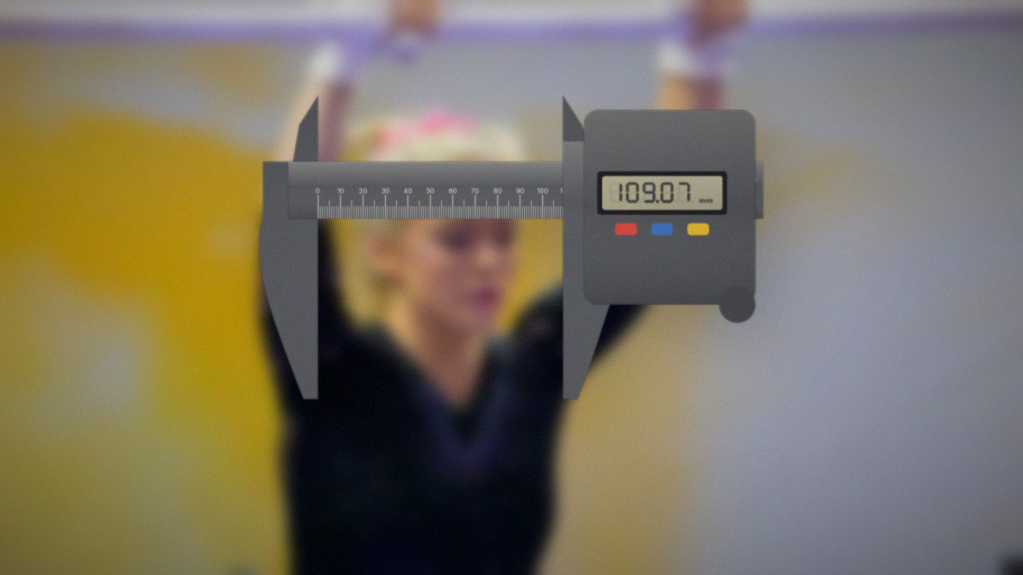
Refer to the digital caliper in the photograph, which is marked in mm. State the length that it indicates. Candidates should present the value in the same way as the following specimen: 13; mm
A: 109.07; mm
